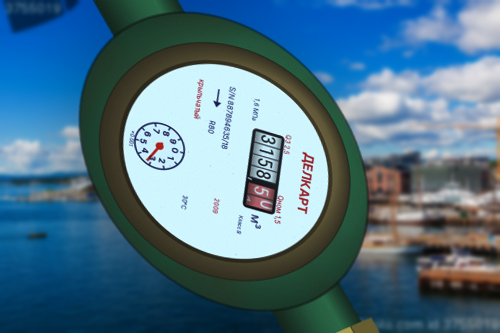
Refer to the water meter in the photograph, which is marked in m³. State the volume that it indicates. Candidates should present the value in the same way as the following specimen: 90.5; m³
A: 3158.503; m³
